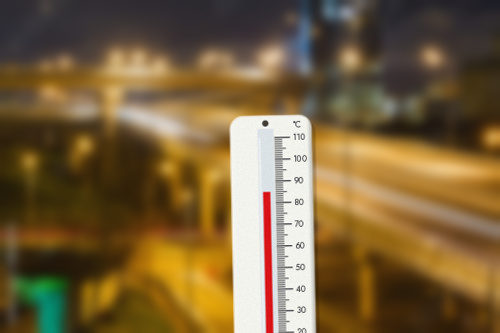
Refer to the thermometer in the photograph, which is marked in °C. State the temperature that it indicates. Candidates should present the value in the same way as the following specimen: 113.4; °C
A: 85; °C
